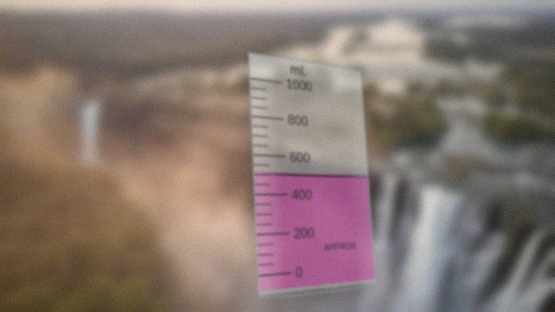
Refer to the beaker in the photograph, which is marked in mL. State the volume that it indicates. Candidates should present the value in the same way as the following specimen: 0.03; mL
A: 500; mL
